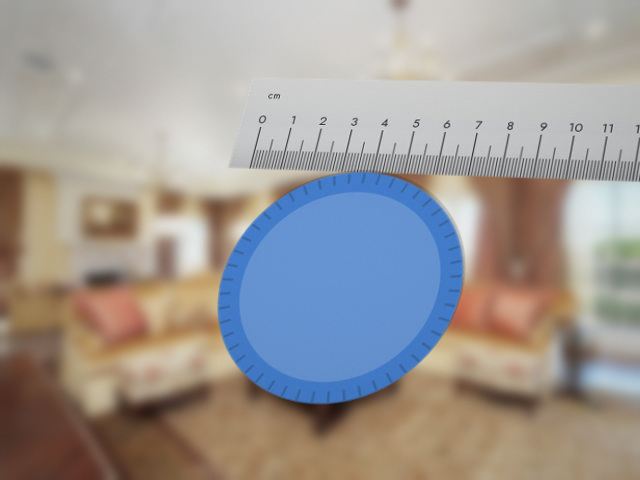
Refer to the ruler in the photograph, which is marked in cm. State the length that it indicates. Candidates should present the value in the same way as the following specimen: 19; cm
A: 7.5; cm
